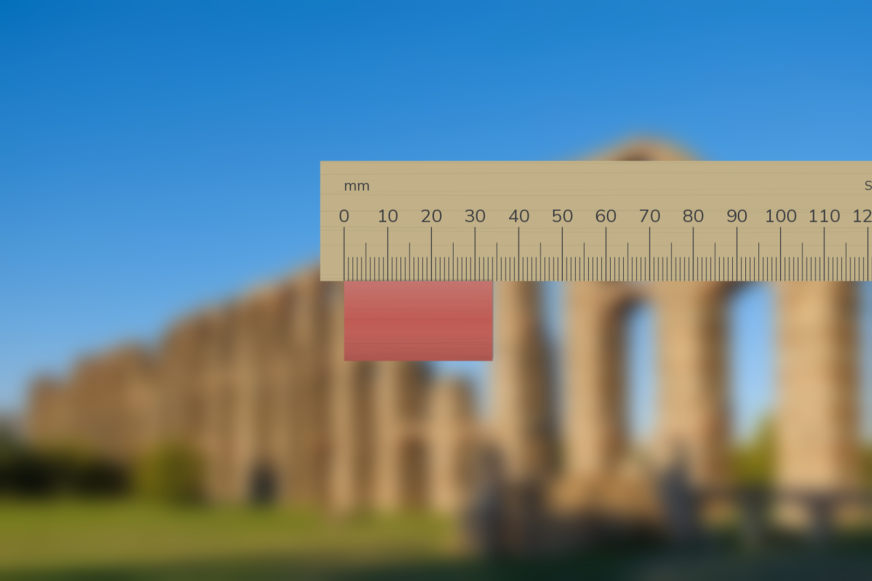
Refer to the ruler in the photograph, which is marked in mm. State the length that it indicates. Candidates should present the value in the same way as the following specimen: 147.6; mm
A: 34; mm
